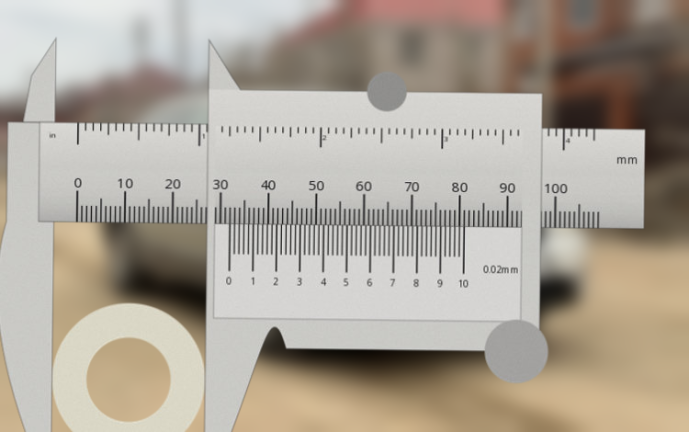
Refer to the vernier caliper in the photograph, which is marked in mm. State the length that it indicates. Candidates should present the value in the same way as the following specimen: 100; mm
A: 32.0; mm
